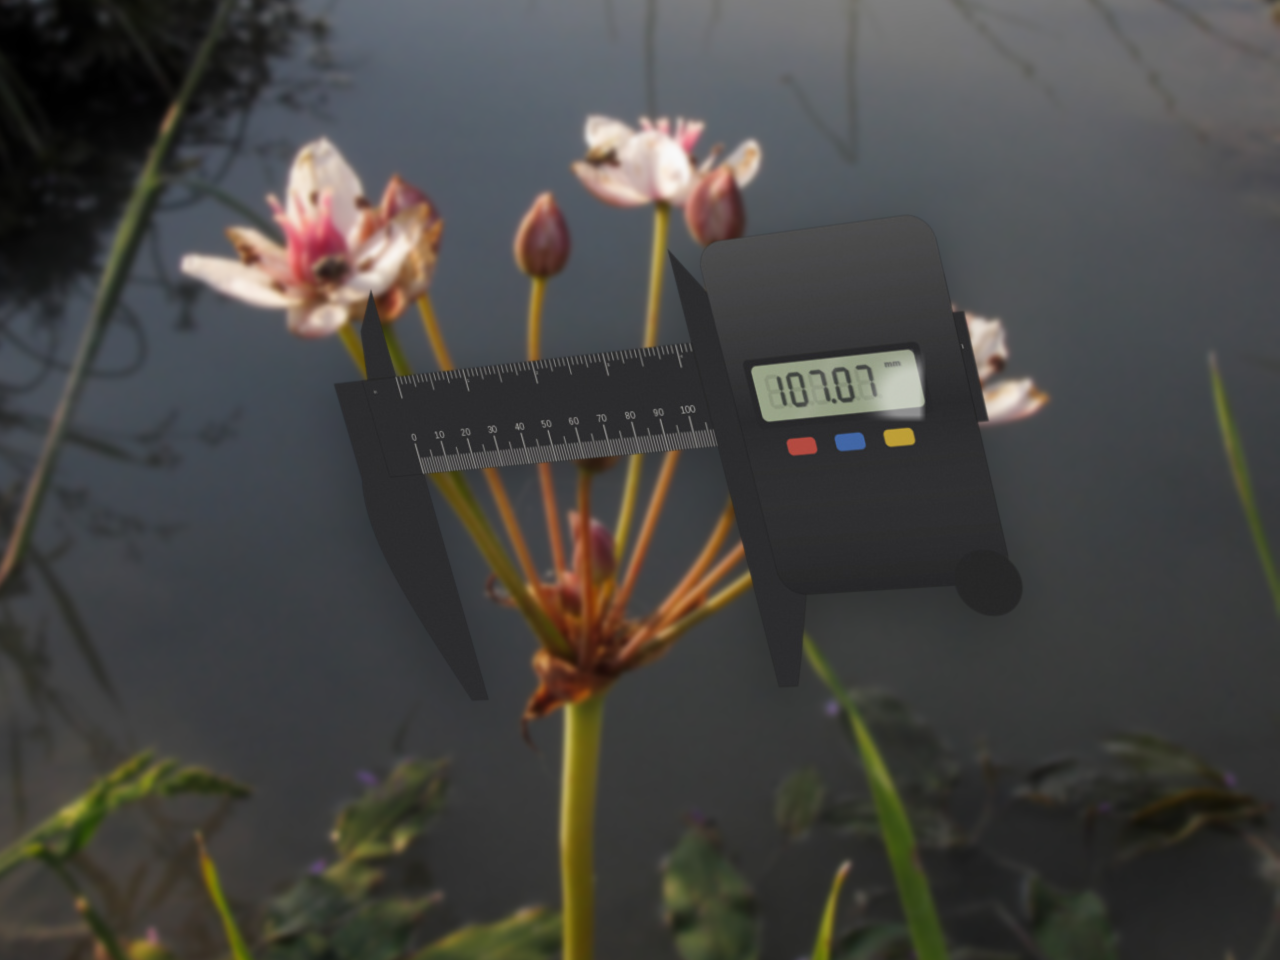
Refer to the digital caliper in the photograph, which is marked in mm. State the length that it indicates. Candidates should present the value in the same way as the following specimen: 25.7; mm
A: 107.07; mm
